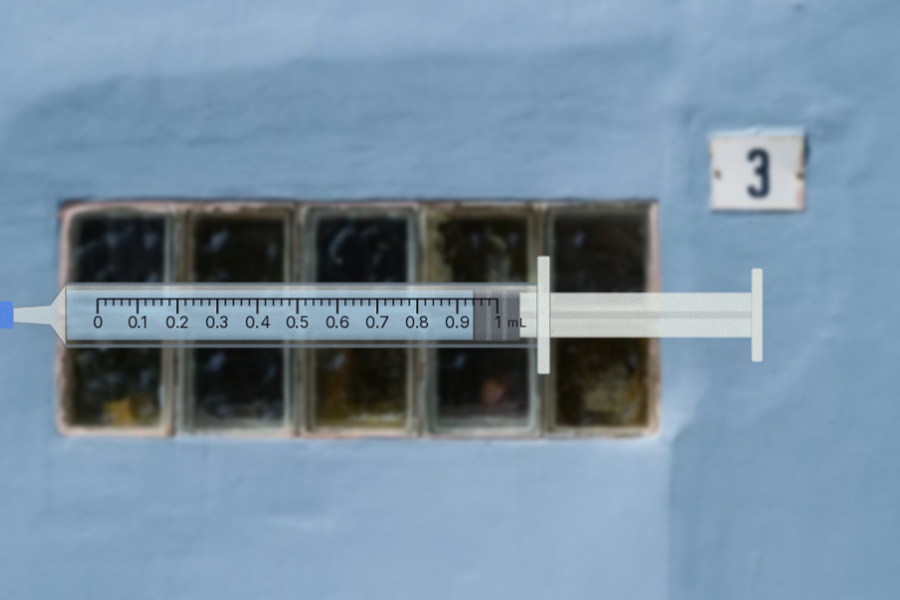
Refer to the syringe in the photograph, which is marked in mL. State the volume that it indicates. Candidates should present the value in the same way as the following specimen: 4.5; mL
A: 0.94; mL
